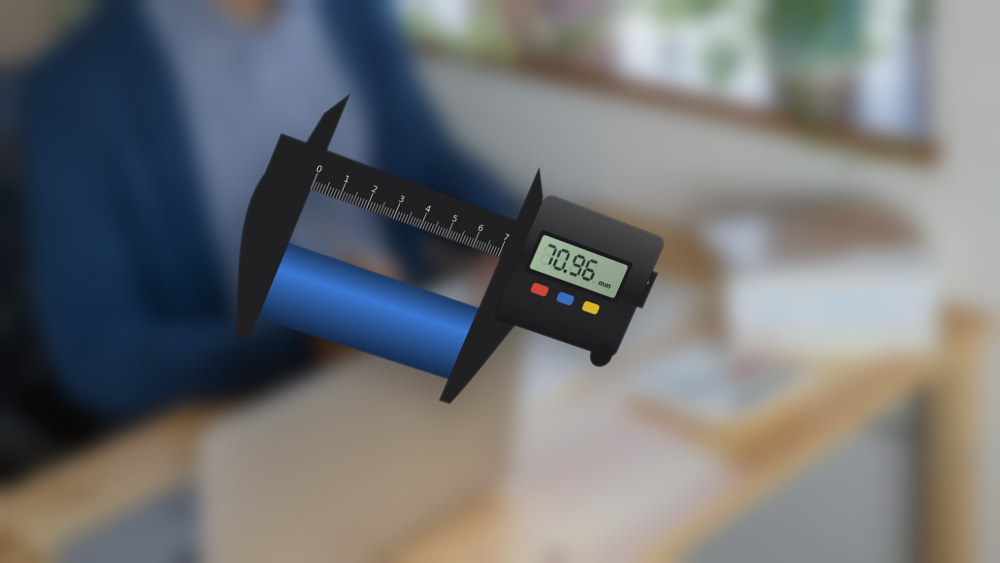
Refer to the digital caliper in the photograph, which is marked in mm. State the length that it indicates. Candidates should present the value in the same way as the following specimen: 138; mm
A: 70.96; mm
